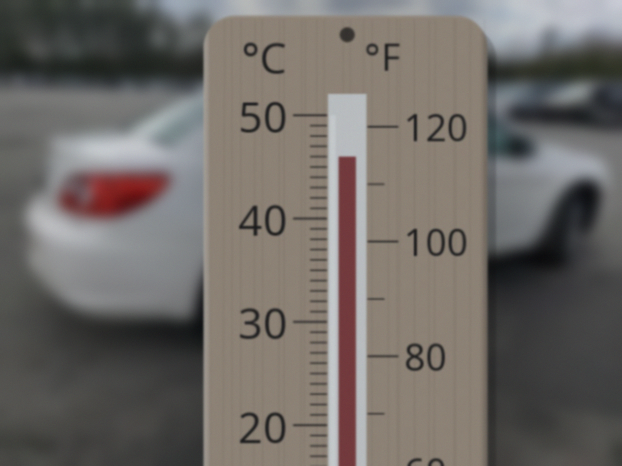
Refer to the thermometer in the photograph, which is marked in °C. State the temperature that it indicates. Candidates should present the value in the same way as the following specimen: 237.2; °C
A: 46; °C
